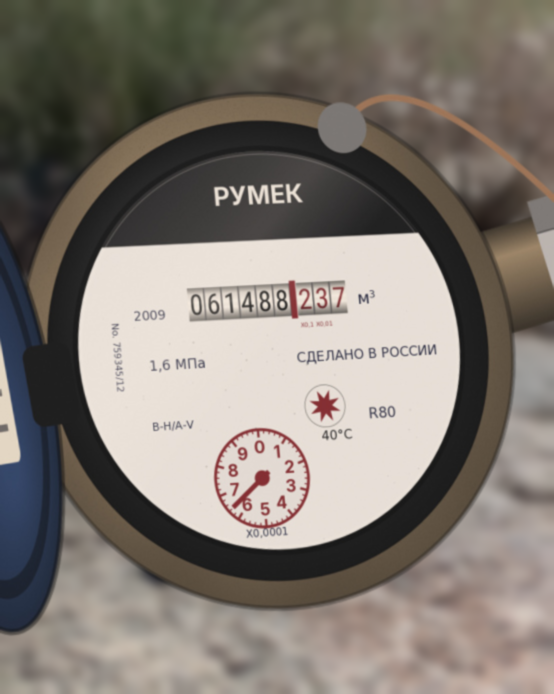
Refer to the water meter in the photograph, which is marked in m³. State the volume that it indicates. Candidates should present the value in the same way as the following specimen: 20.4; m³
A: 61488.2376; m³
